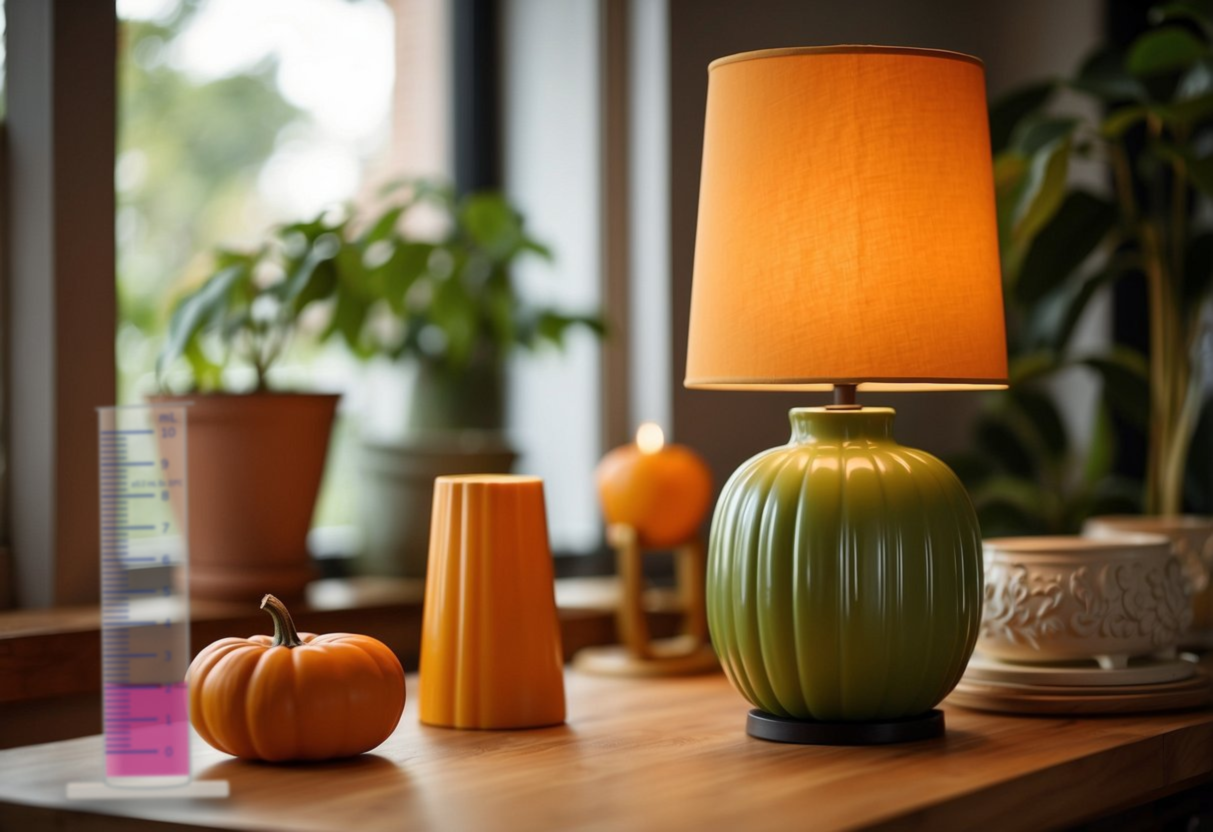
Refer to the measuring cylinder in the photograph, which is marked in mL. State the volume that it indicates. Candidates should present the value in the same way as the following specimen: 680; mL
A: 2; mL
